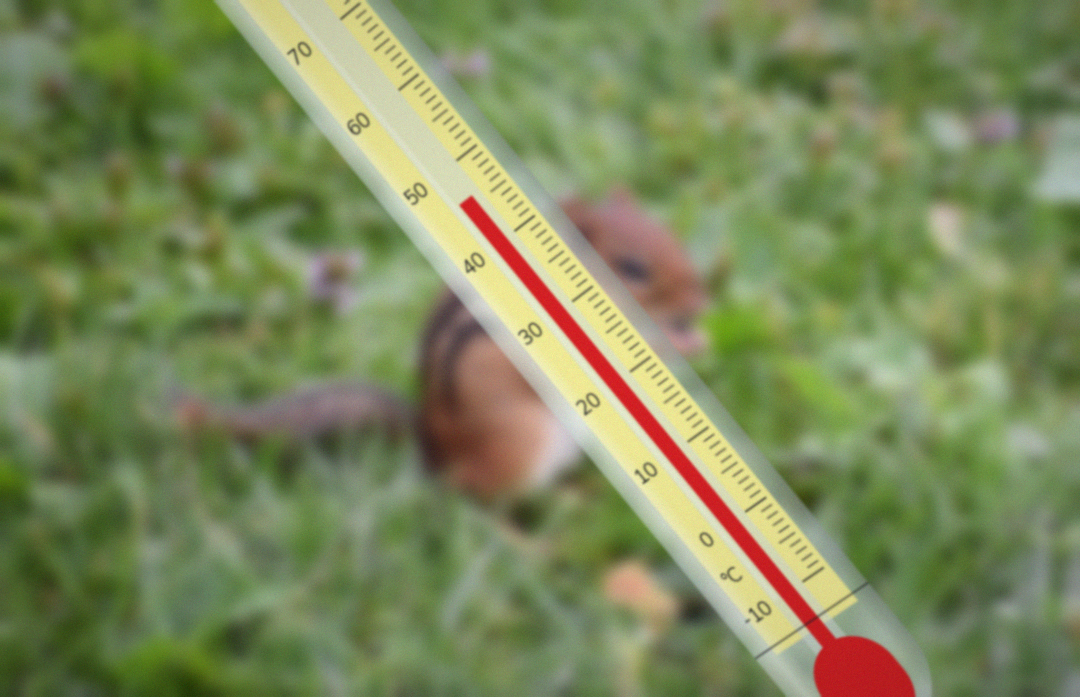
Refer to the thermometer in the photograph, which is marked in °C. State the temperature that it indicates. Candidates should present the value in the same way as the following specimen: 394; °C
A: 46; °C
